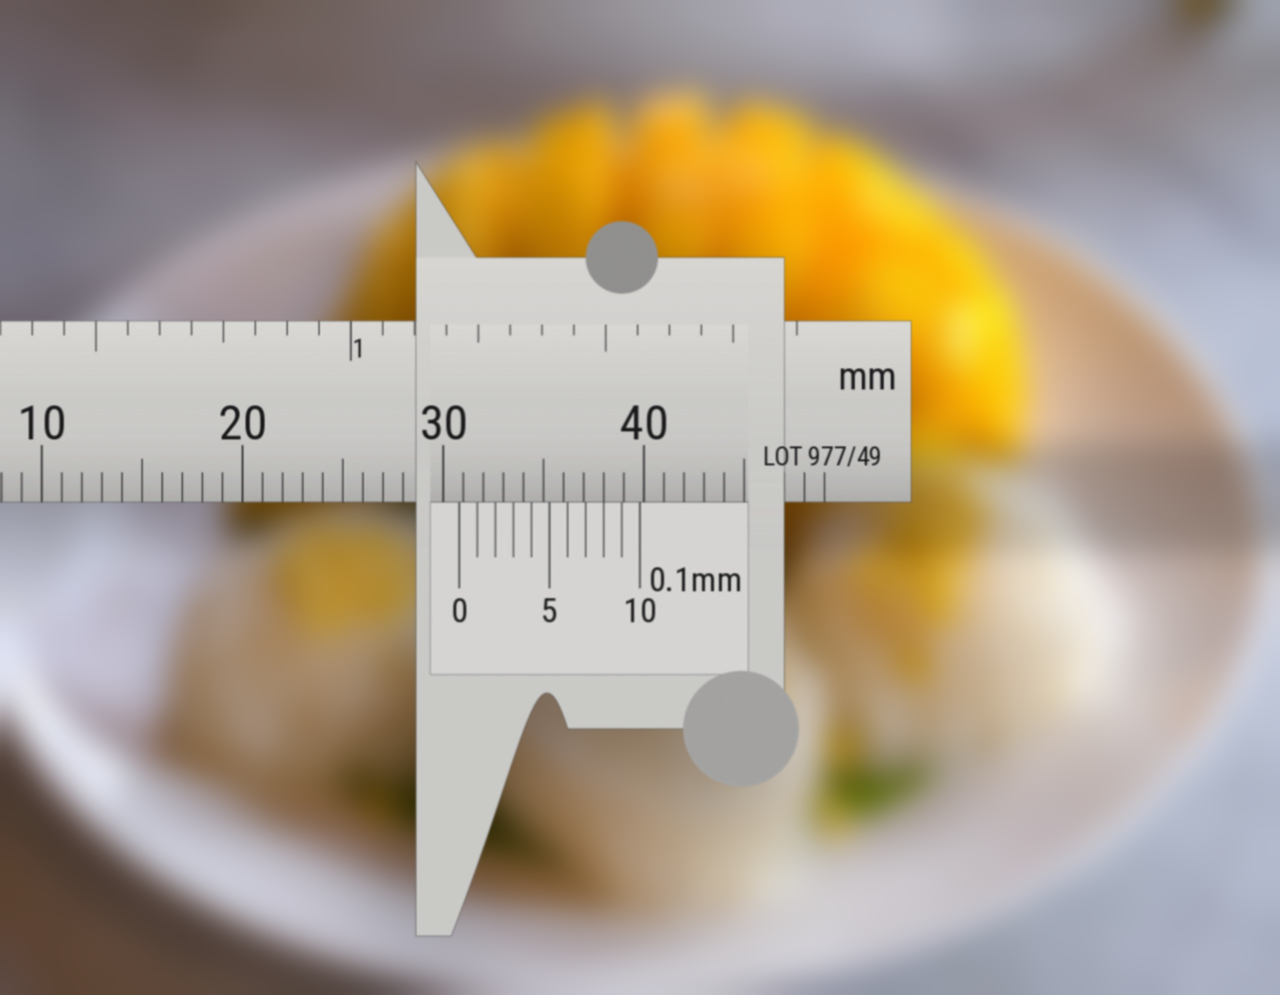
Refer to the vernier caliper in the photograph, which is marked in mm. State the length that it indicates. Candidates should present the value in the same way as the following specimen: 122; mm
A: 30.8; mm
